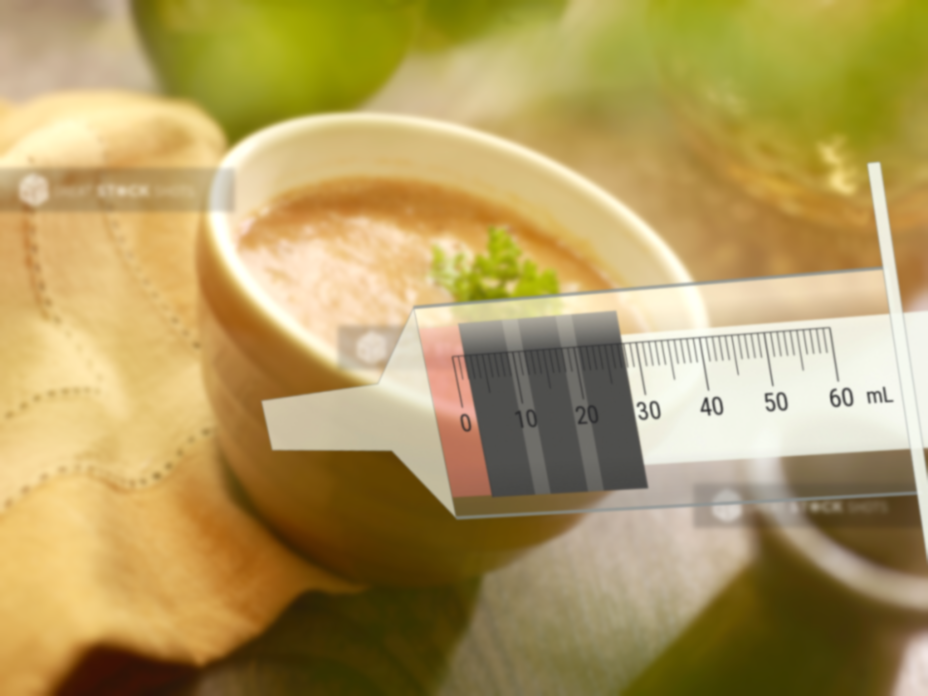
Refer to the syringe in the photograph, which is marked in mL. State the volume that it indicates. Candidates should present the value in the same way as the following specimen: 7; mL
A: 2; mL
